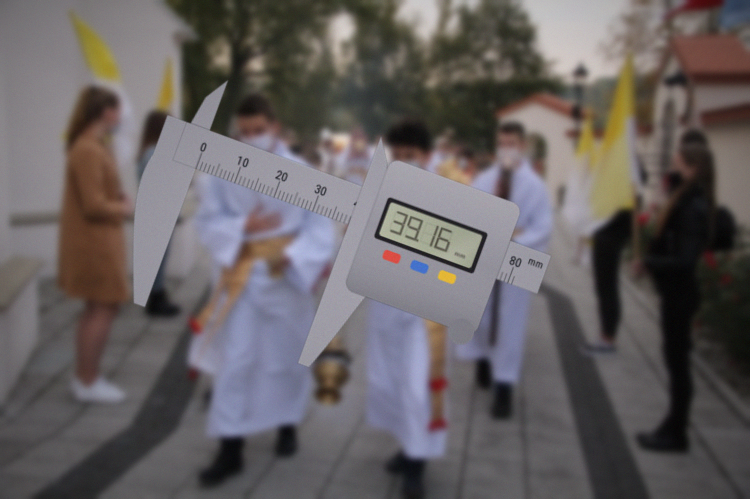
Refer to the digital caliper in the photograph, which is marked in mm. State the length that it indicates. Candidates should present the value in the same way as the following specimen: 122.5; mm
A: 39.16; mm
